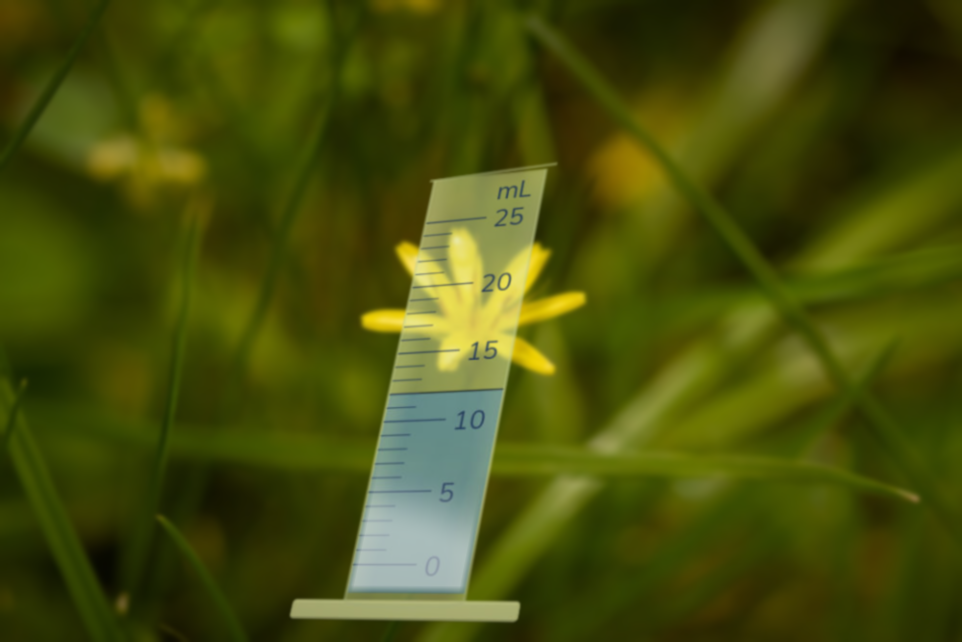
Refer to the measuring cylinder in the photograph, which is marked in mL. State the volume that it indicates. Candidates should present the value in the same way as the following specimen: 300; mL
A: 12; mL
